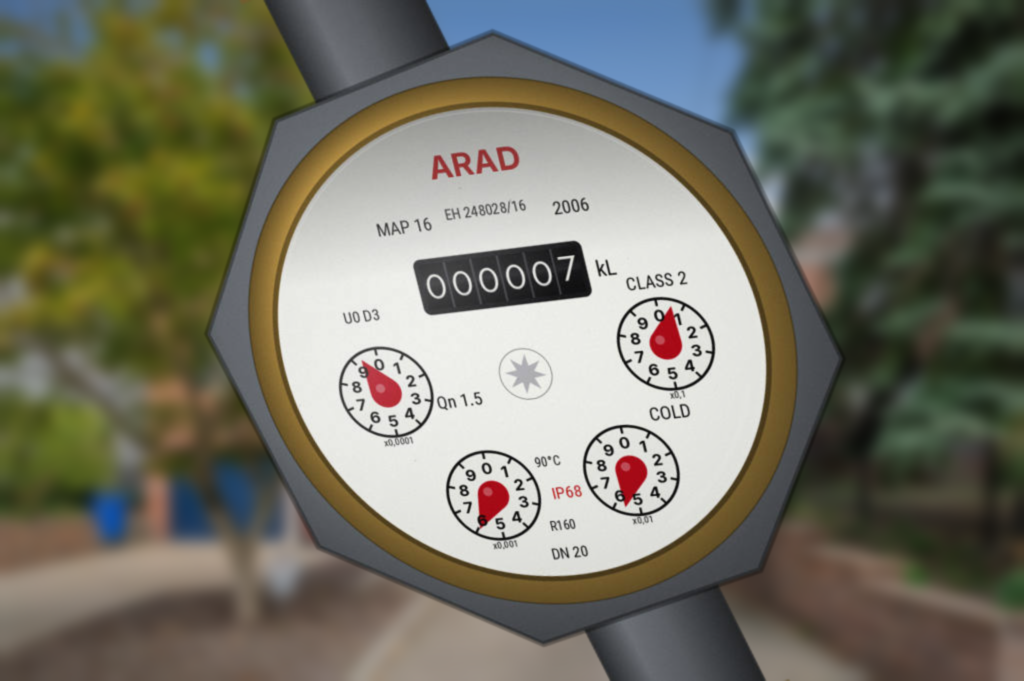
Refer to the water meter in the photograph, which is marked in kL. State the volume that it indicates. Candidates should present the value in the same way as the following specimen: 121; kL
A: 7.0559; kL
